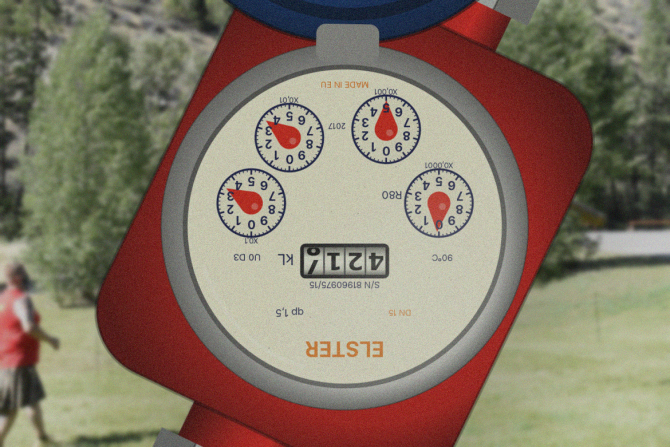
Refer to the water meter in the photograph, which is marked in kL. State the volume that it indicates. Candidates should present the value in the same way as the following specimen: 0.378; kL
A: 4217.3350; kL
